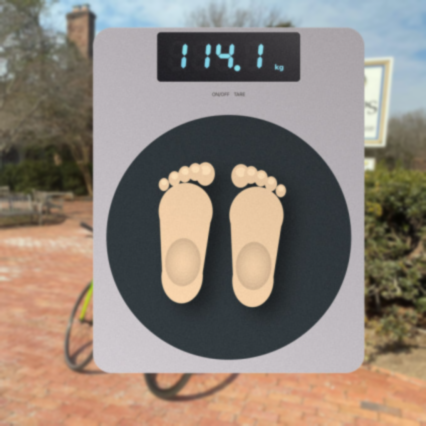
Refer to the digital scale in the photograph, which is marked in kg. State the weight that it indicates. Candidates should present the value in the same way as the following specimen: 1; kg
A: 114.1; kg
